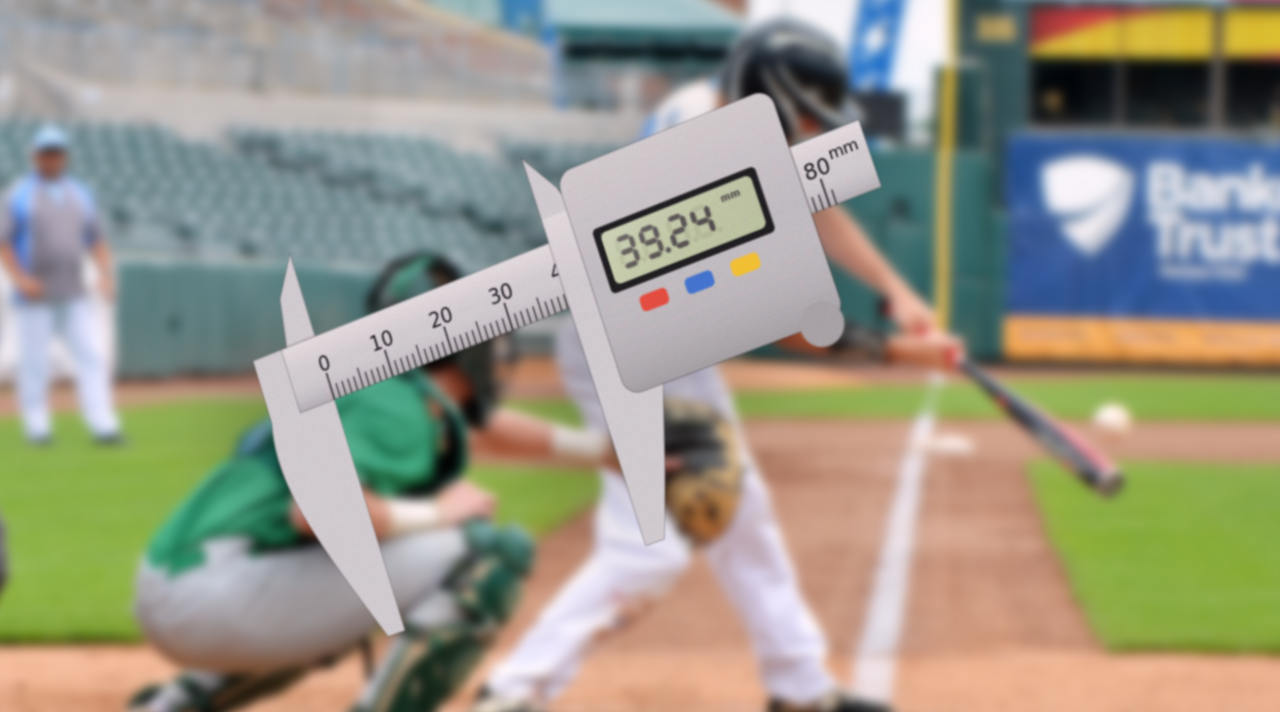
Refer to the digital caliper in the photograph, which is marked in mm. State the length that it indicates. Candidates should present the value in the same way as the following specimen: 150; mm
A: 39.24; mm
